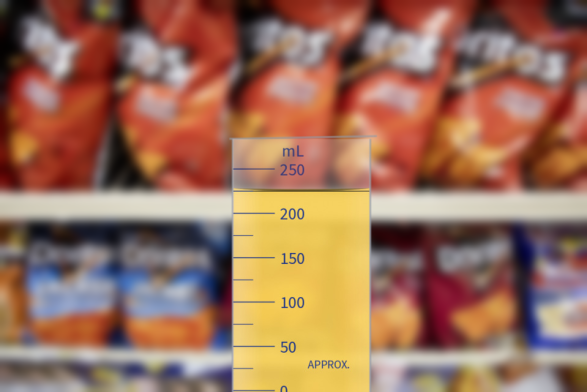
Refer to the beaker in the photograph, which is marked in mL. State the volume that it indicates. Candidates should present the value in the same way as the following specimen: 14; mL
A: 225; mL
